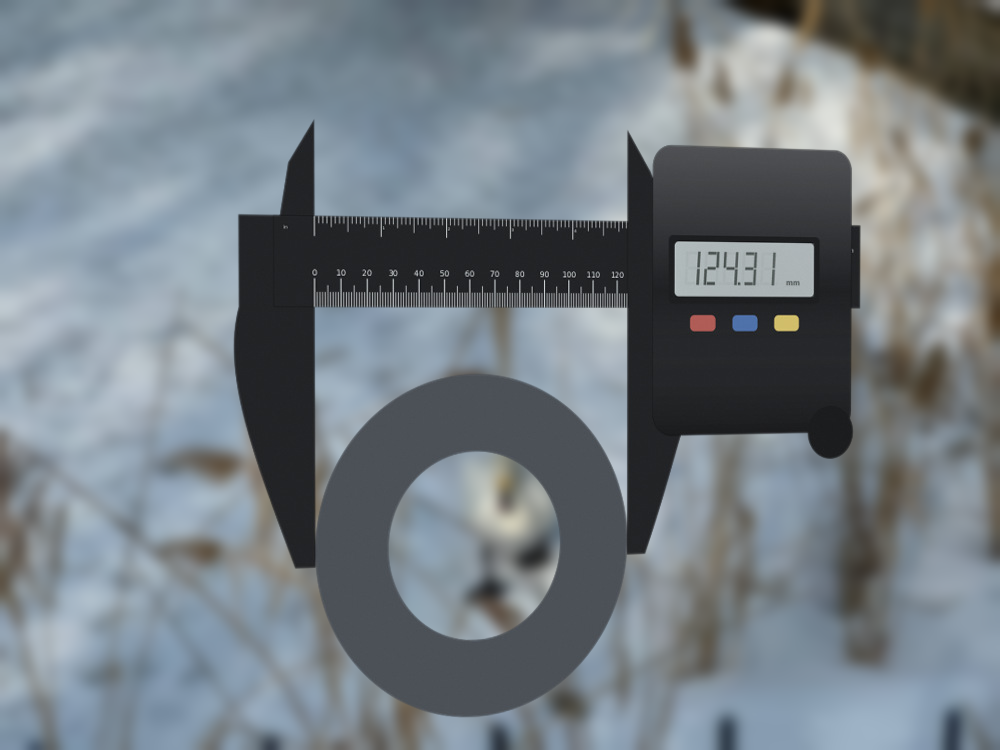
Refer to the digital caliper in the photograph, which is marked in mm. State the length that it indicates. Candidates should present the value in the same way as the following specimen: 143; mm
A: 124.31; mm
